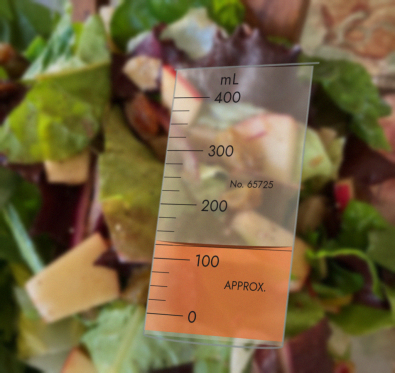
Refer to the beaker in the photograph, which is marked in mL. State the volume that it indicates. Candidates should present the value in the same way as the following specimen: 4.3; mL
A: 125; mL
